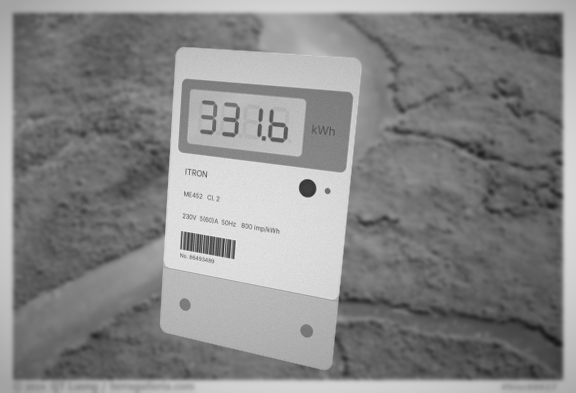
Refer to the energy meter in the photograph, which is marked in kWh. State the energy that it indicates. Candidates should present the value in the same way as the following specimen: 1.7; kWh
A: 331.6; kWh
